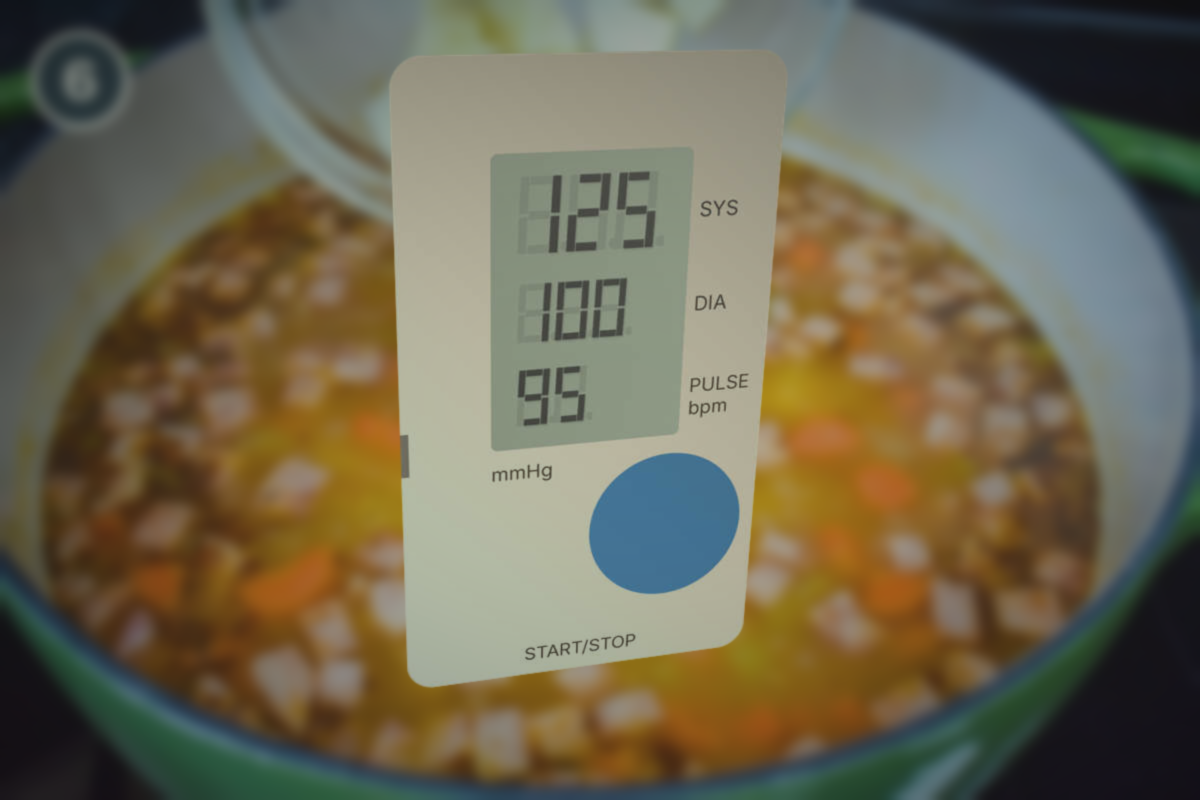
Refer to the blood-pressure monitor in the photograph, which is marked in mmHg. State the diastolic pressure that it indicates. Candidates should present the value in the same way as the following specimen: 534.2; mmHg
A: 100; mmHg
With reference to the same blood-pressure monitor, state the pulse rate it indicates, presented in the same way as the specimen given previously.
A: 95; bpm
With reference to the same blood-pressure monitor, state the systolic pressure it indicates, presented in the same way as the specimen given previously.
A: 125; mmHg
